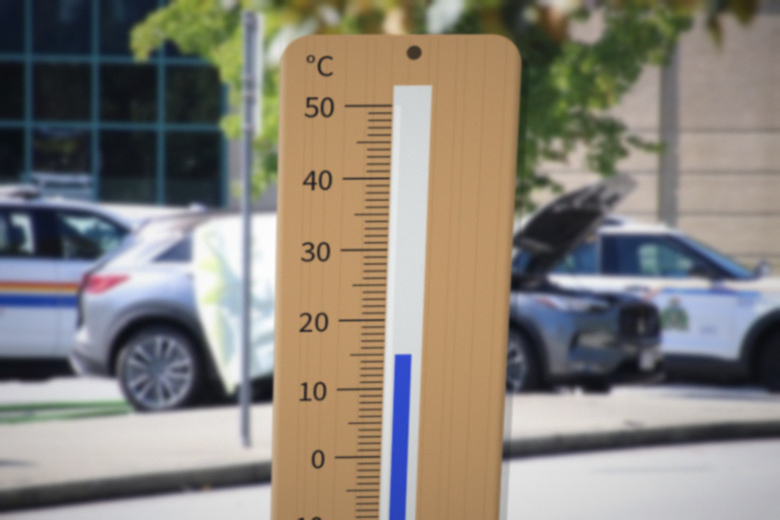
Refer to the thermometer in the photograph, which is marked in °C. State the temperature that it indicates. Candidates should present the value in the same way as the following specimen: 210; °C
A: 15; °C
